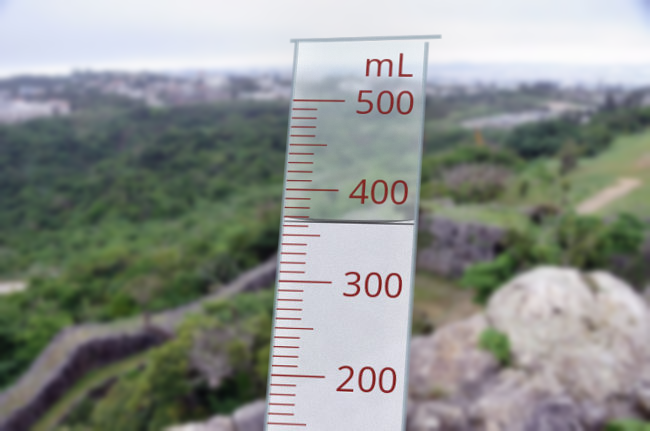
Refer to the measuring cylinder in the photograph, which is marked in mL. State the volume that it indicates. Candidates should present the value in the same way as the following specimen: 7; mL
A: 365; mL
